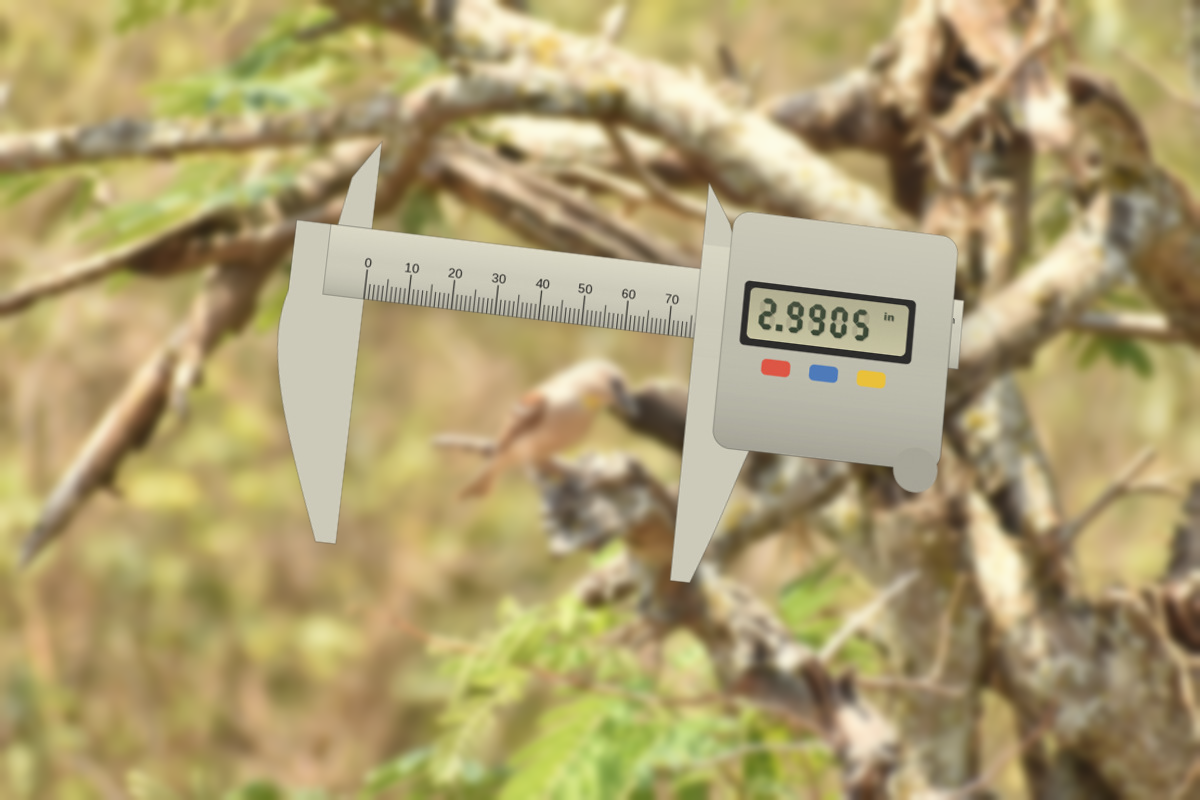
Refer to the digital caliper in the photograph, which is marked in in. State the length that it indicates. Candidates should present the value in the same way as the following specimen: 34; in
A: 2.9905; in
